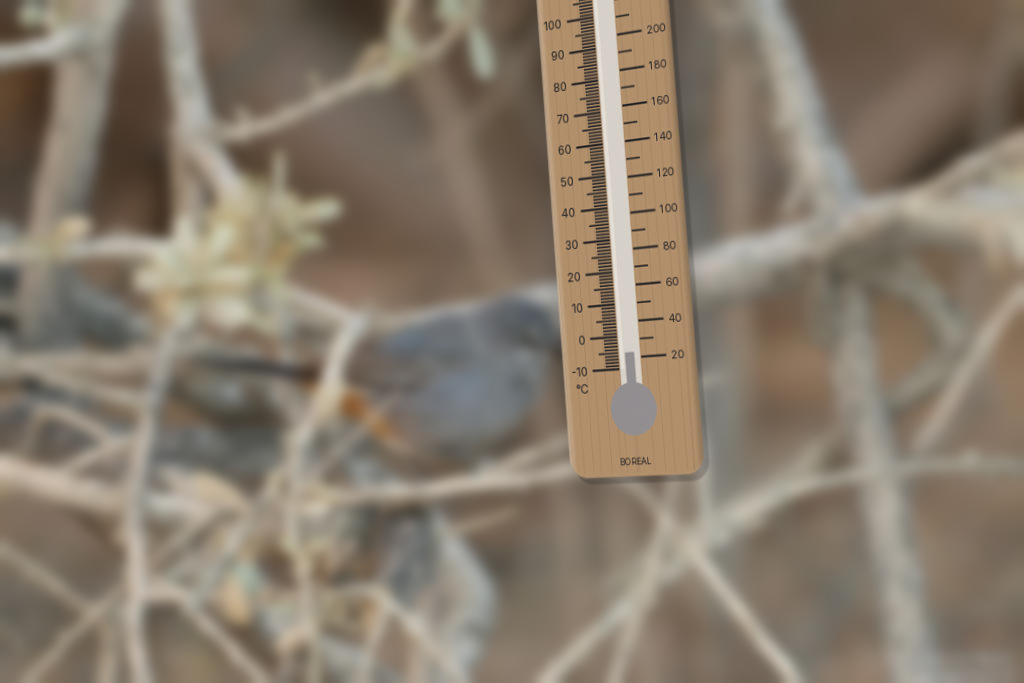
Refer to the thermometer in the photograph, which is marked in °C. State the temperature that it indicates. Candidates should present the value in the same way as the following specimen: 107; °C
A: -5; °C
